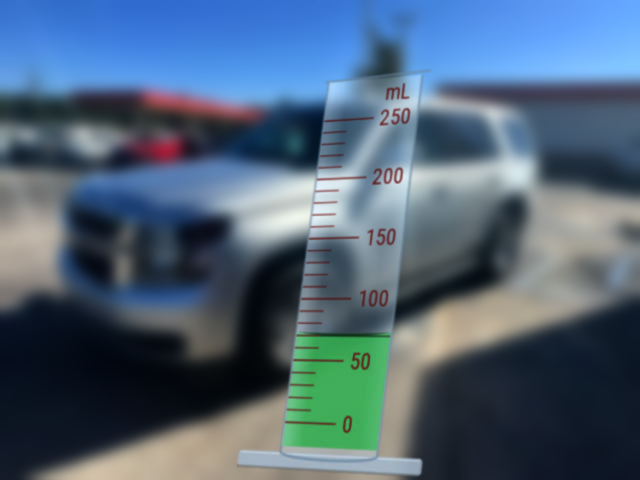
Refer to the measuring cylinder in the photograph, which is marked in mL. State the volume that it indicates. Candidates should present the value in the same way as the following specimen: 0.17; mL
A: 70; mL
